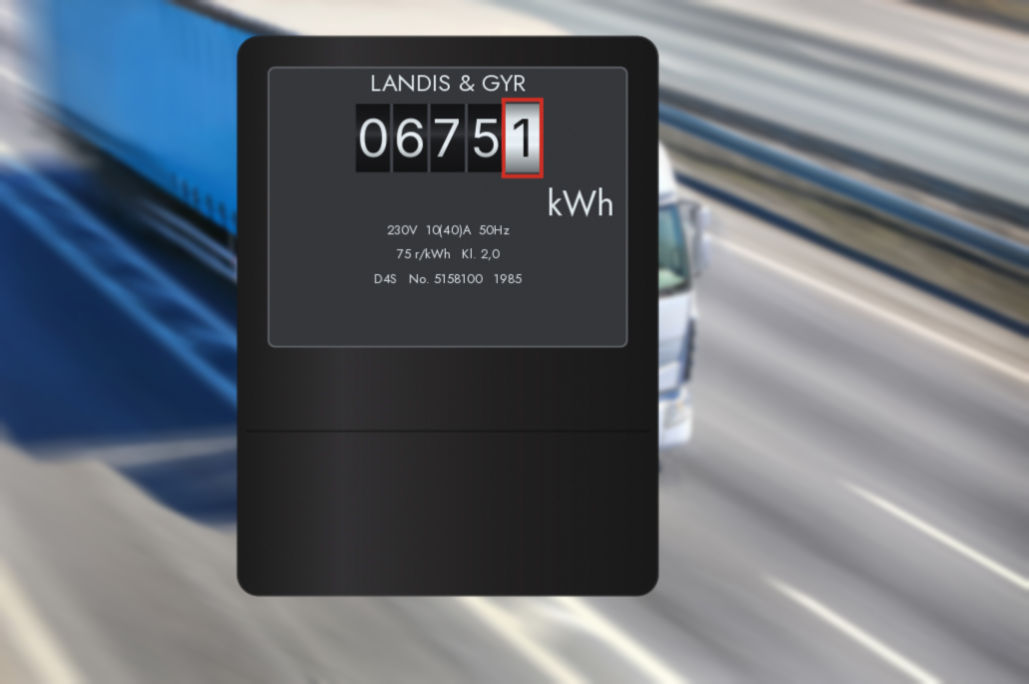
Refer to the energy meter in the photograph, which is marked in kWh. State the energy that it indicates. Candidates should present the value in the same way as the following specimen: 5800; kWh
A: 675.1; kWh
